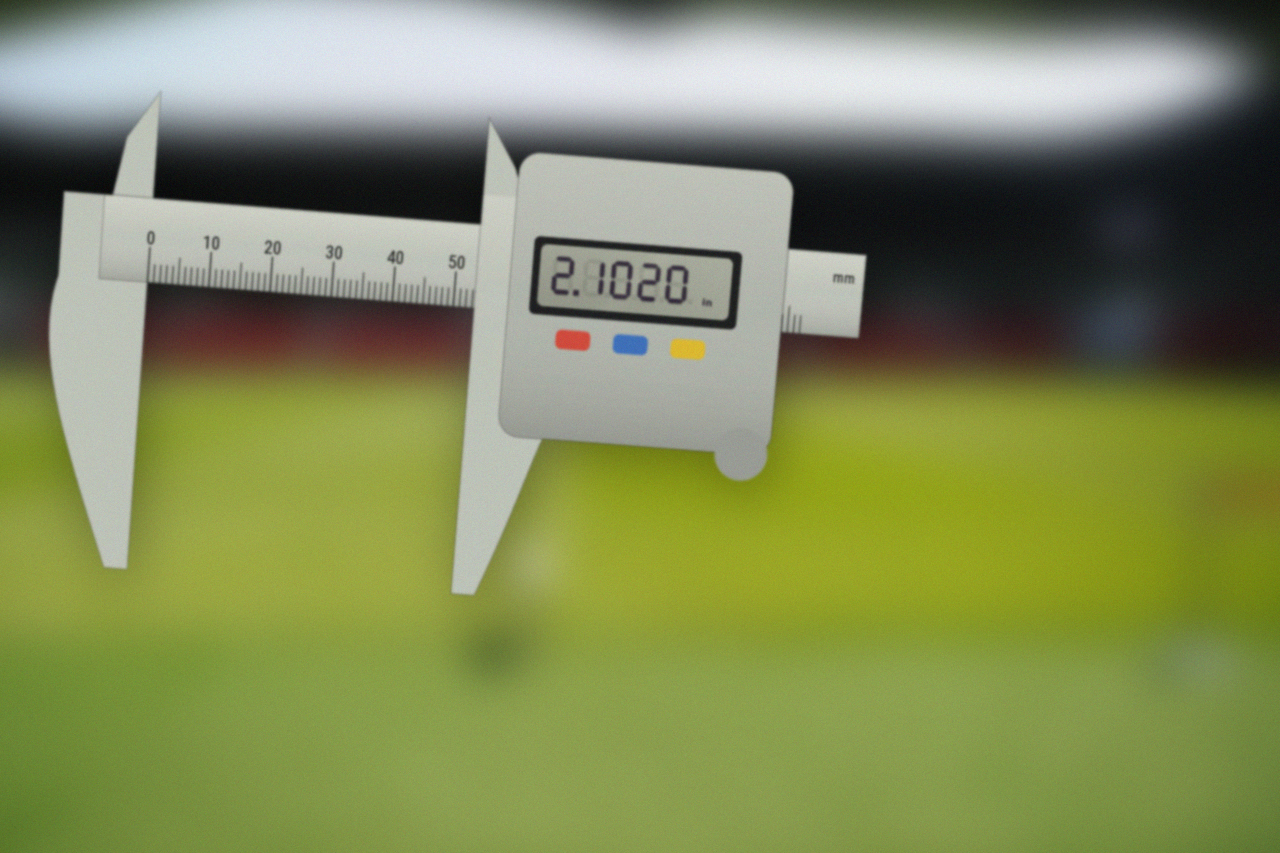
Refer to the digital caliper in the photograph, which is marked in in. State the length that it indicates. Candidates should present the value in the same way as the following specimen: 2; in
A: 2.1020; in
